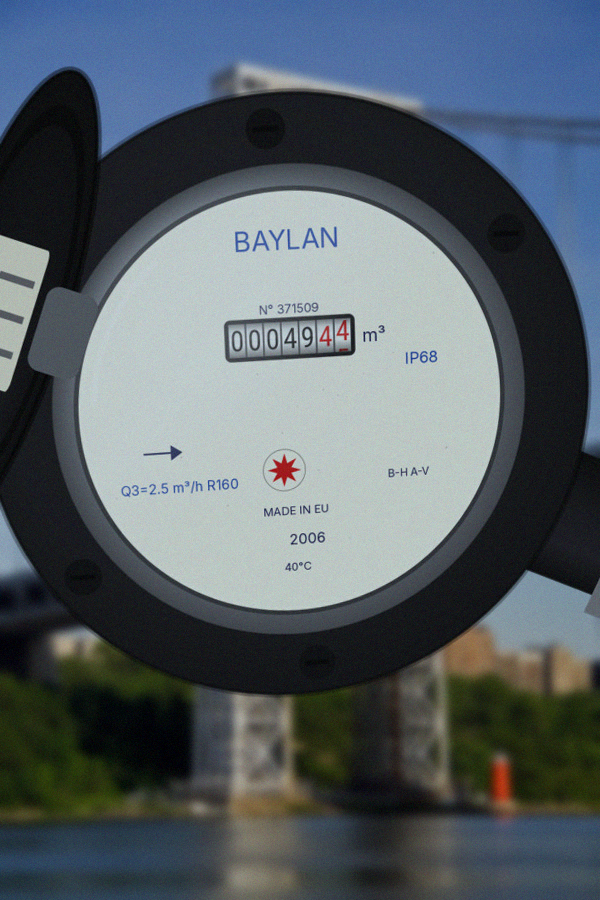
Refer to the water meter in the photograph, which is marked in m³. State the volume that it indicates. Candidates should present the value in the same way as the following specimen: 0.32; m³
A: 49.44; m³
